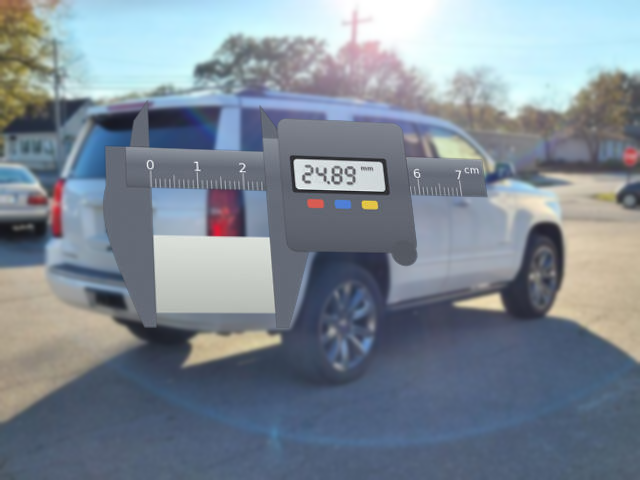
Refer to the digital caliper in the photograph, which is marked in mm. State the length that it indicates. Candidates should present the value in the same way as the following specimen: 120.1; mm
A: 24.89; mm
